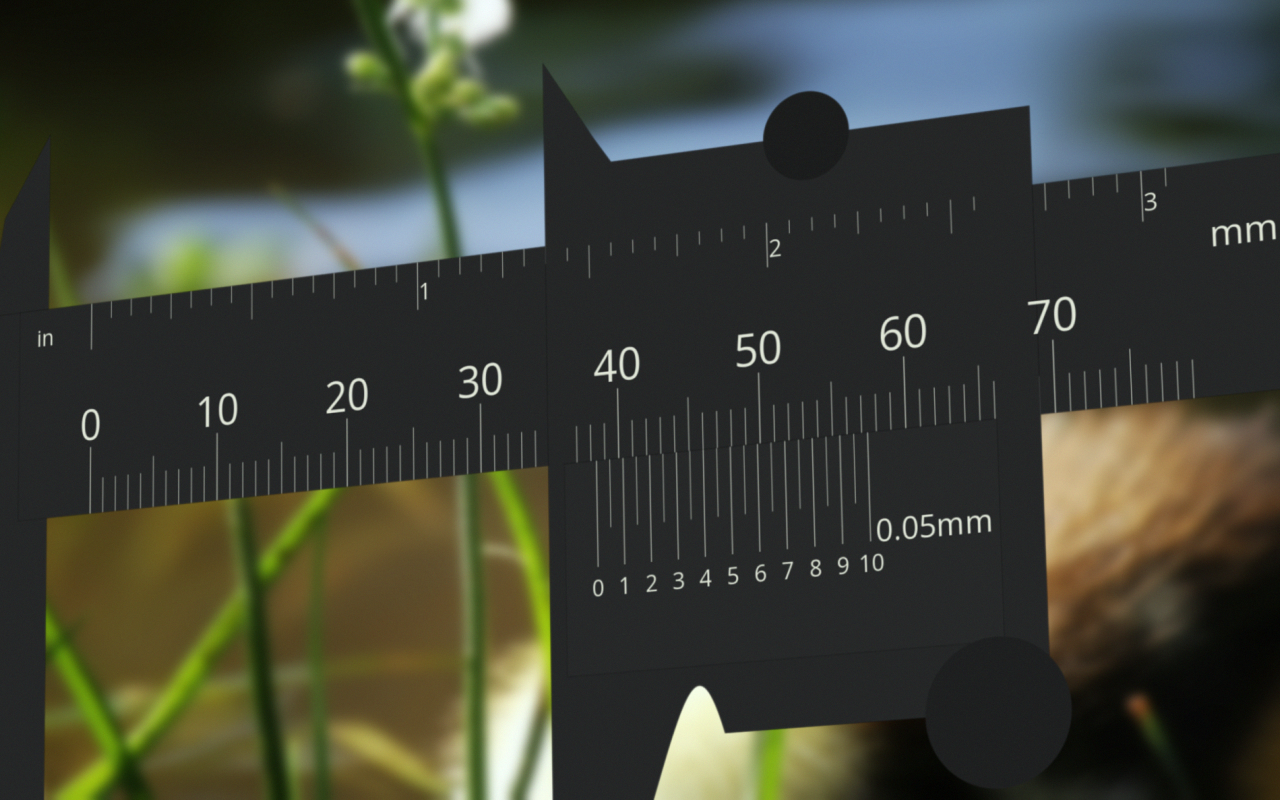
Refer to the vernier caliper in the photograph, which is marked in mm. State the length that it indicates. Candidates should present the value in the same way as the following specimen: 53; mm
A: 38.4; mm
